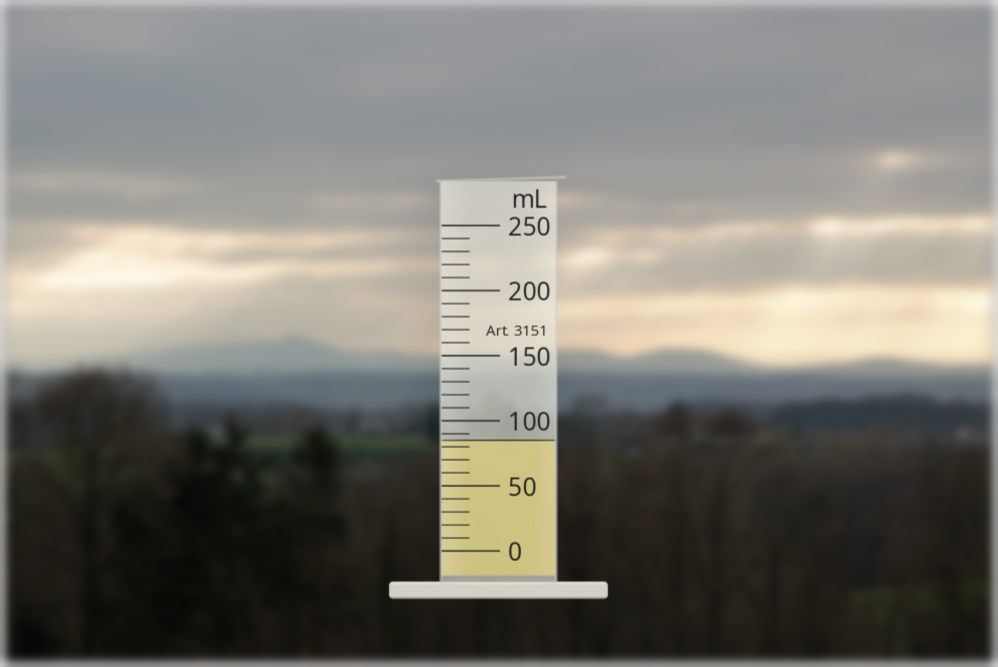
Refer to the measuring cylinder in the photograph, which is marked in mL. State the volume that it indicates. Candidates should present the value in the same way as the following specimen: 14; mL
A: 85; mL
